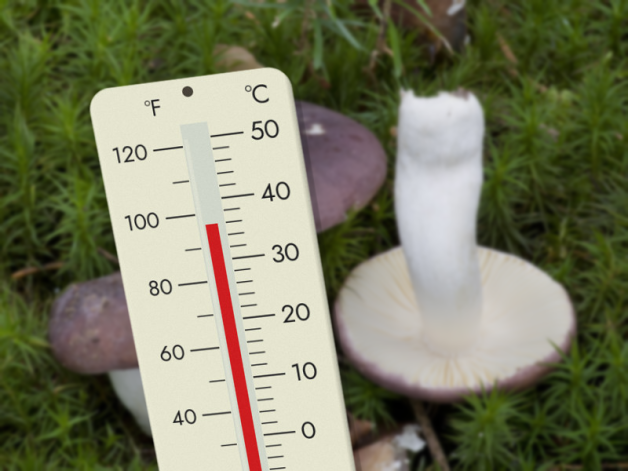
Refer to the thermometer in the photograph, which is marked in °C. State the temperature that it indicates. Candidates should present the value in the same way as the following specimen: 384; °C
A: 36; °C
